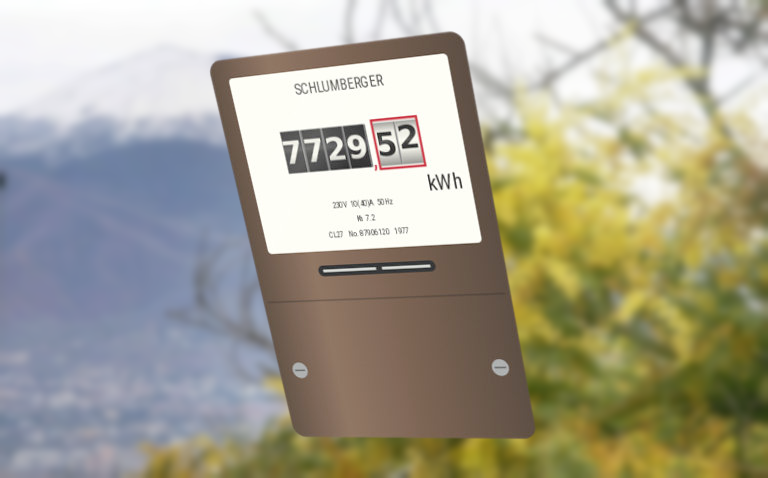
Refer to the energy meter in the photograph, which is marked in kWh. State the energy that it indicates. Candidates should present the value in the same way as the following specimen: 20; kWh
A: 7729.52; kWh
